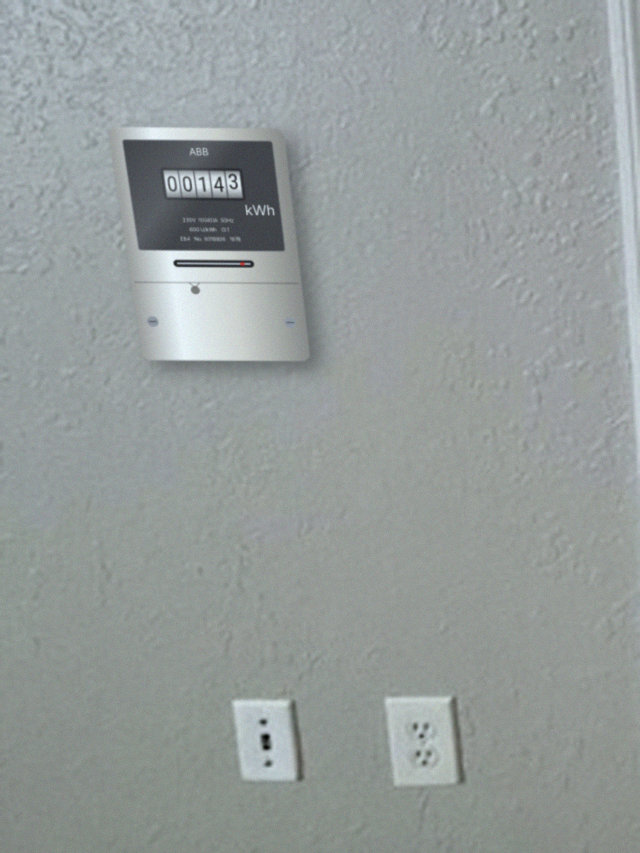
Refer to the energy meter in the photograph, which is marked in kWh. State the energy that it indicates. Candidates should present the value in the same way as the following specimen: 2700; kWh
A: 143; kWh
